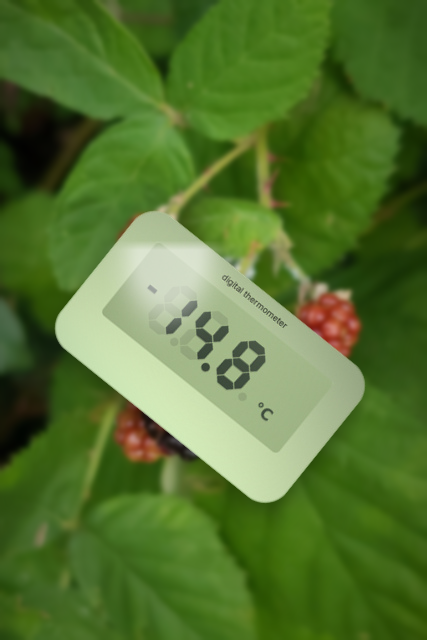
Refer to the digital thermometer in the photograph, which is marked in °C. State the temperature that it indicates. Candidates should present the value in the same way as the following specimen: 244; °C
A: -14.8; °C
